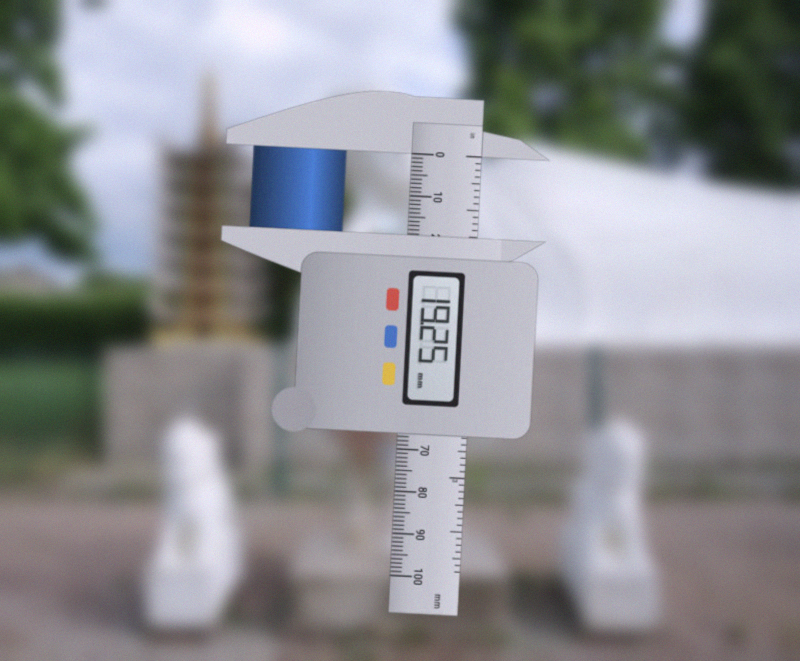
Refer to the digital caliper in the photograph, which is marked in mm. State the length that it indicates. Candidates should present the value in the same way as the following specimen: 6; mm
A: 19.25; mm
